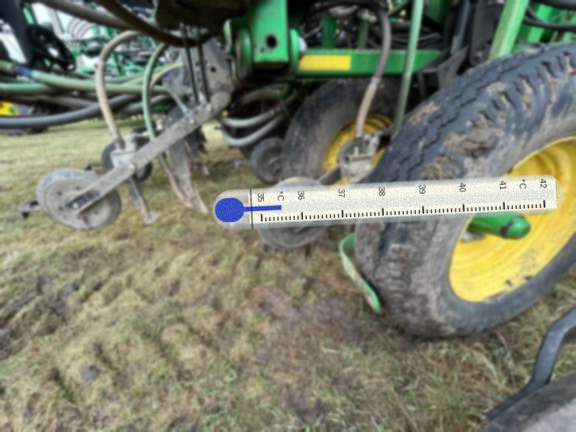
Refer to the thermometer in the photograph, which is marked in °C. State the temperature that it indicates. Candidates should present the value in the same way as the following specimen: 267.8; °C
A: 35.5; °C
